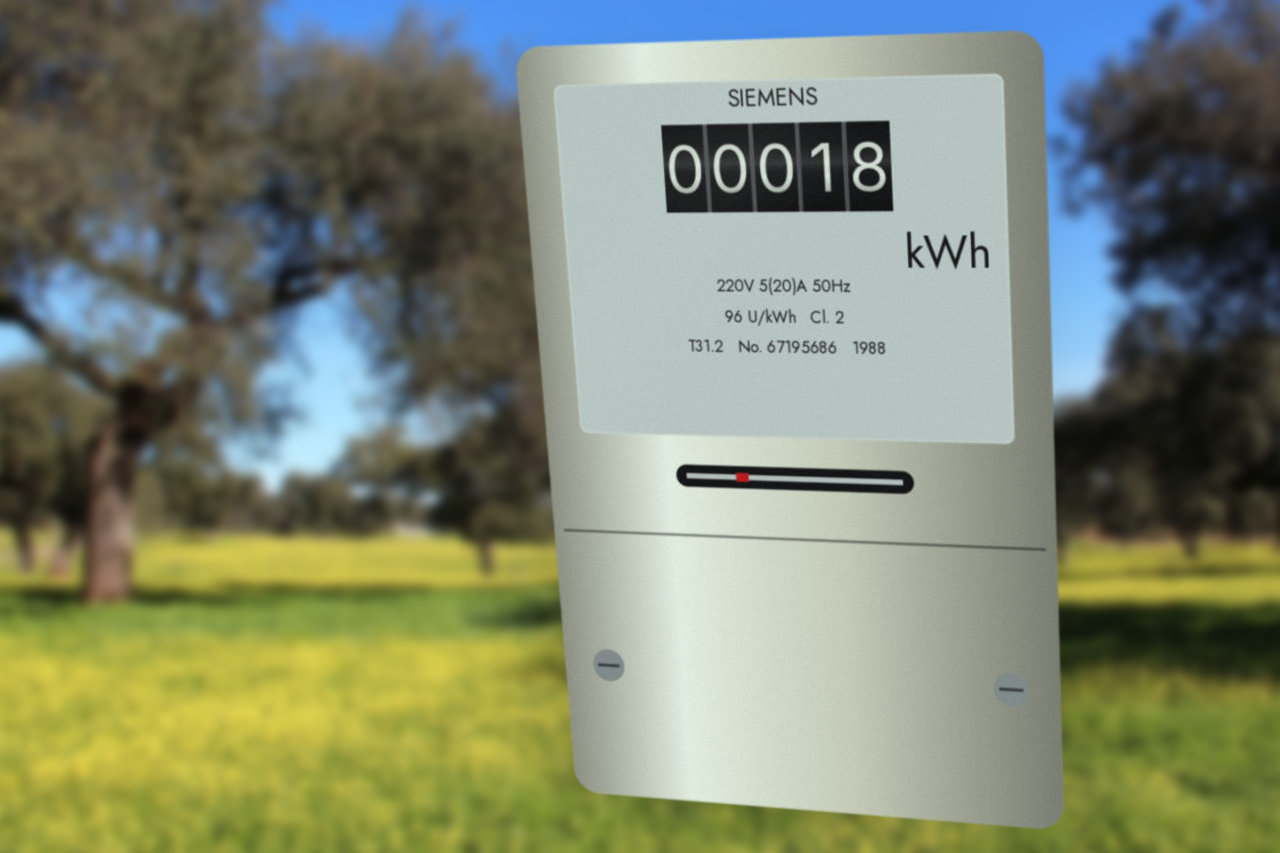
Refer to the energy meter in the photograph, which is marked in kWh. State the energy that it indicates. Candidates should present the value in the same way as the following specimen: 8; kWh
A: 18; kWh
